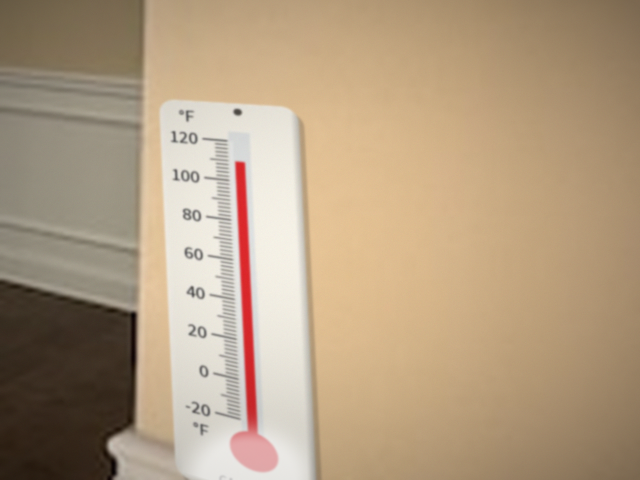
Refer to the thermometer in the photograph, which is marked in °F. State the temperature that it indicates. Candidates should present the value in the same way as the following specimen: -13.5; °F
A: 110; °F
